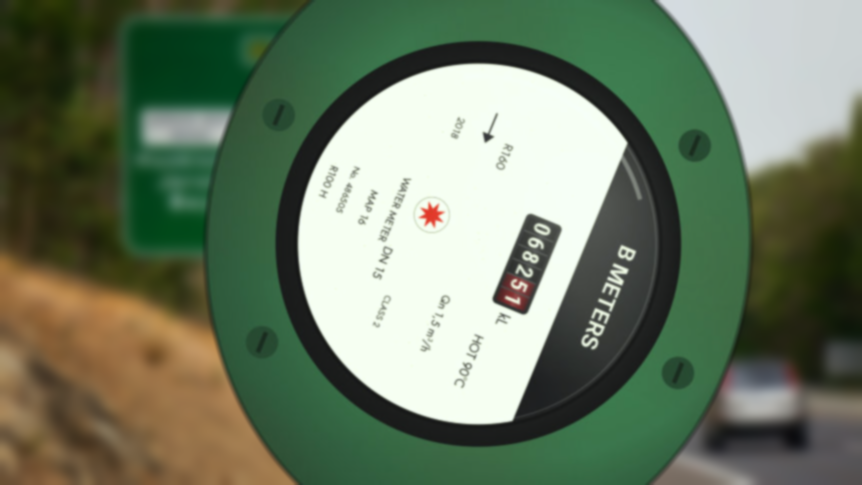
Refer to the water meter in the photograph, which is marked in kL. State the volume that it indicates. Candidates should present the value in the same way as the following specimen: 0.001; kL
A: 682.51; kL
